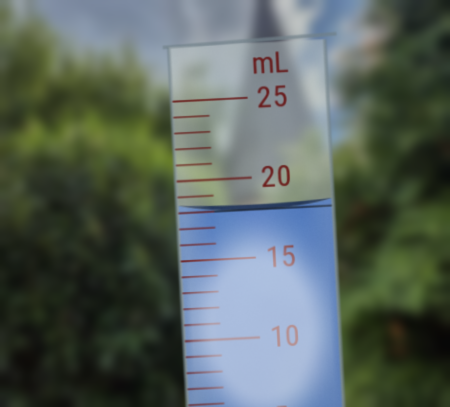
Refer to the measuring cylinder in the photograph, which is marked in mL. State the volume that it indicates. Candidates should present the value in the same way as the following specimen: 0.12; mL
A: 18; mL
